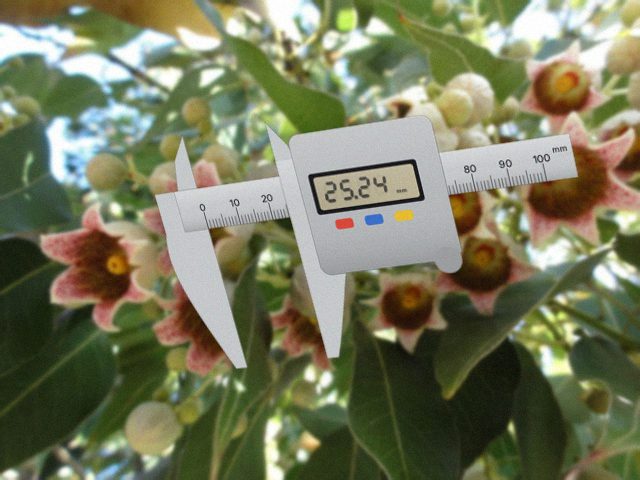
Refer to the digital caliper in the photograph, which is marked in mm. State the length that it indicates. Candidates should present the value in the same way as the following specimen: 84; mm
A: 25.24; mm
